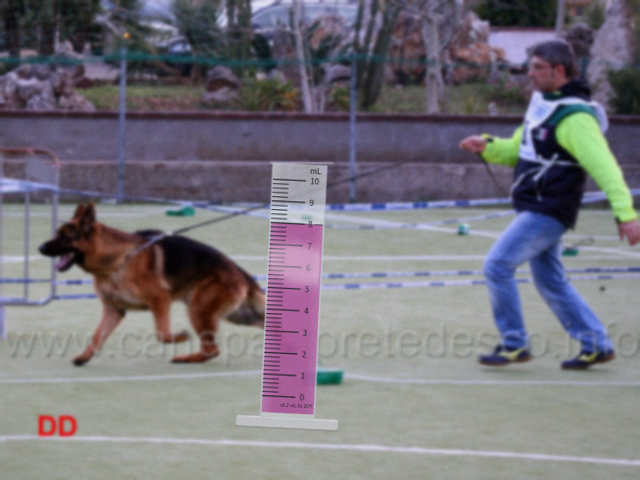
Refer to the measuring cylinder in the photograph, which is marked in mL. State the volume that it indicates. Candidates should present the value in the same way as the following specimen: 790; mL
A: 8; mL
